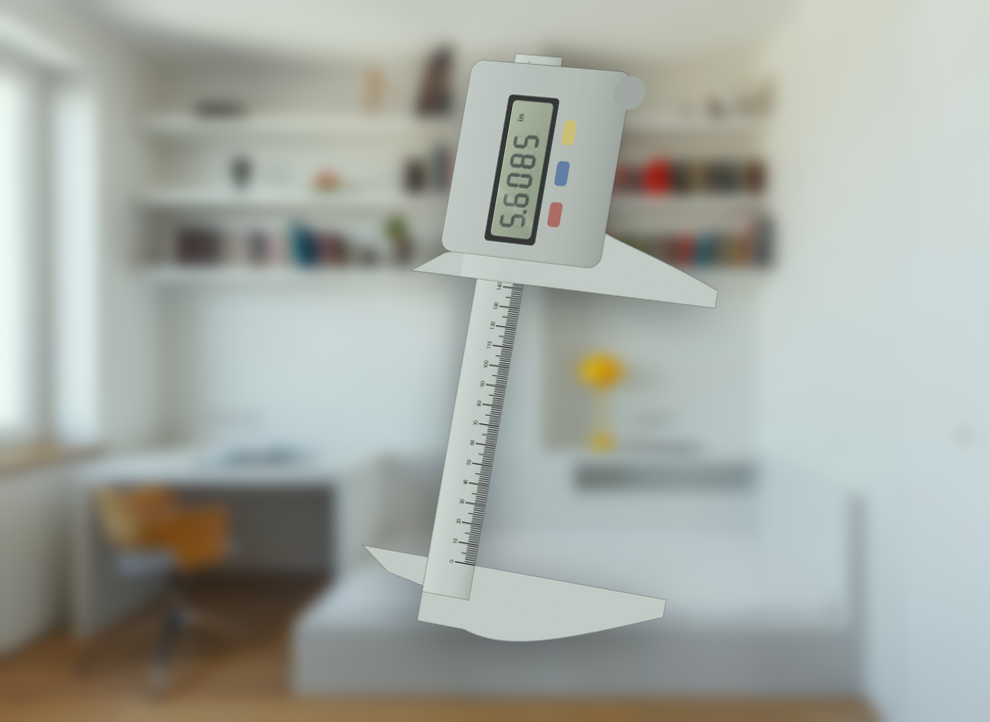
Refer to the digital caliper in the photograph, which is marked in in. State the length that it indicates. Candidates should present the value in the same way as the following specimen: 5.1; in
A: 5.6085; in
